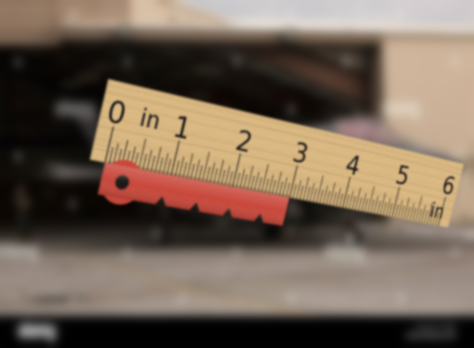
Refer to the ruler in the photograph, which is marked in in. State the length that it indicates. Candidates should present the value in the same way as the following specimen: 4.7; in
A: 3; in
